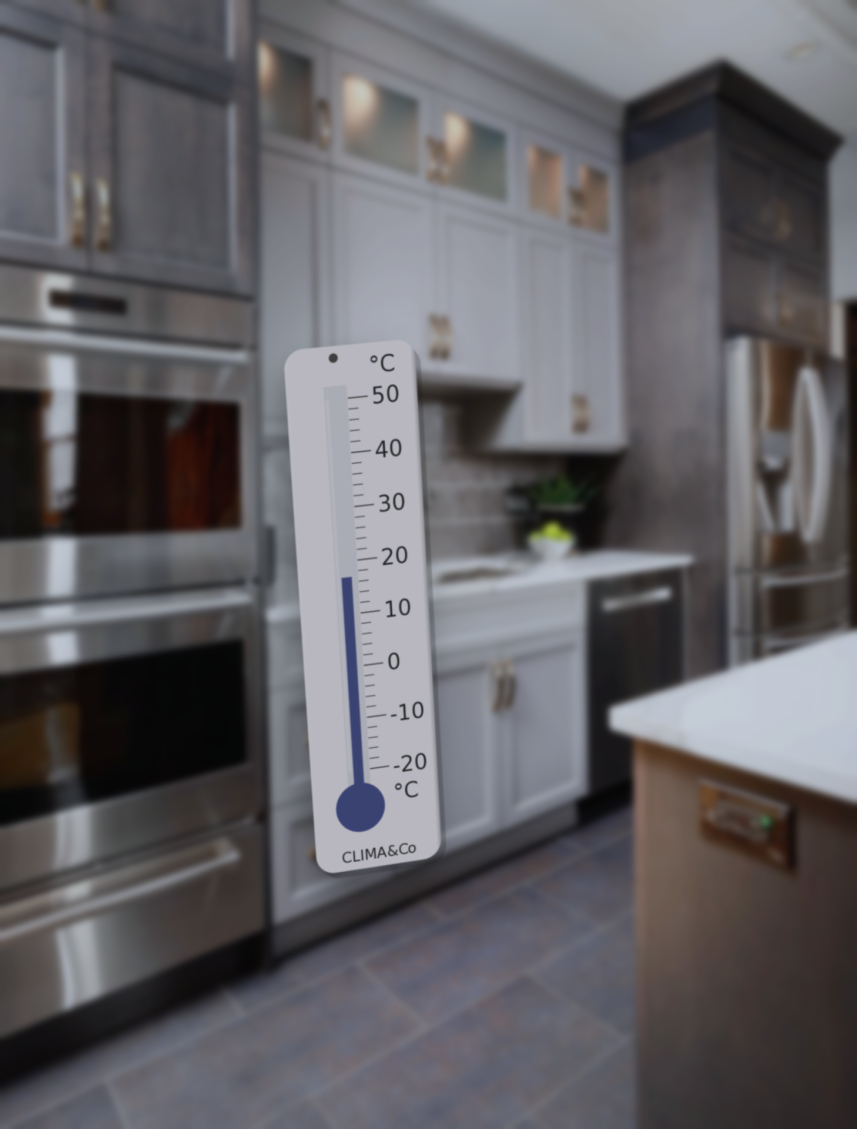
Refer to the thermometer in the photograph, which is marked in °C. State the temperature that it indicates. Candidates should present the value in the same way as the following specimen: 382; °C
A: 17; °C
